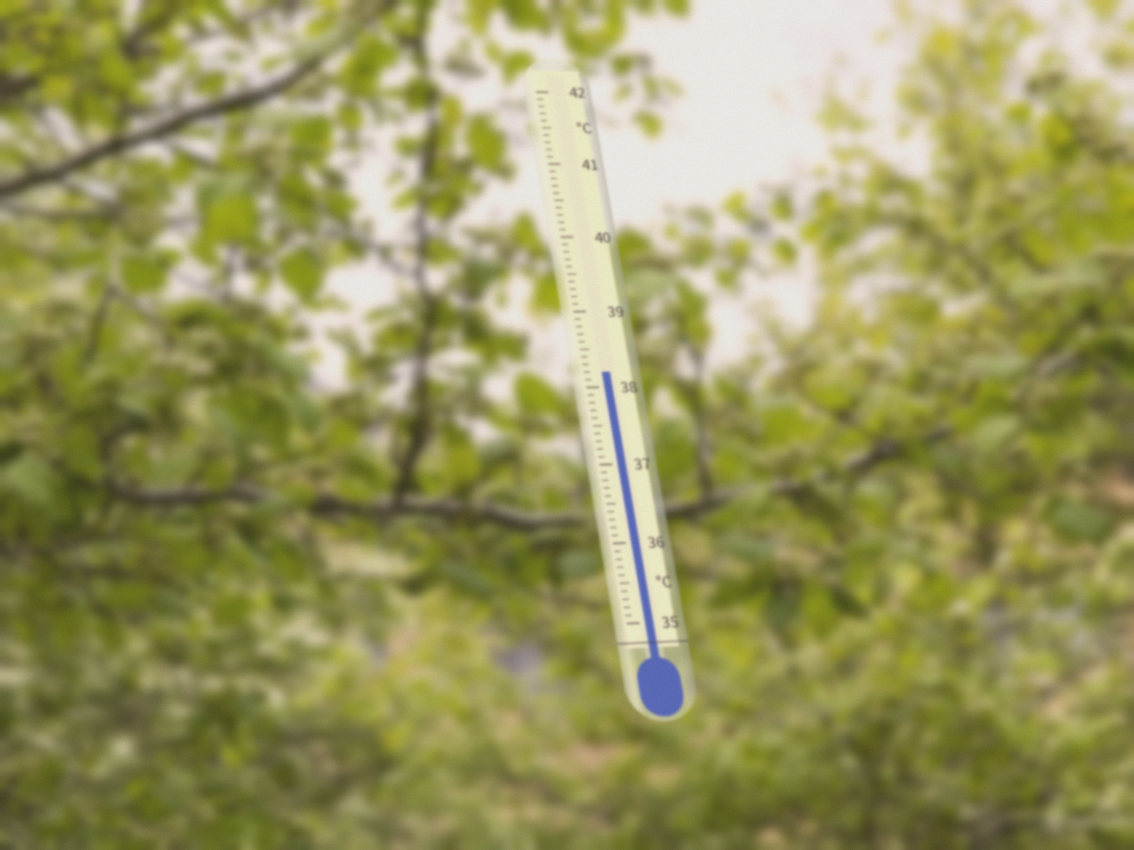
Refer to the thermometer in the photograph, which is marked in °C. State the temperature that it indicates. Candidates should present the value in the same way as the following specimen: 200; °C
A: 38.2; °C
